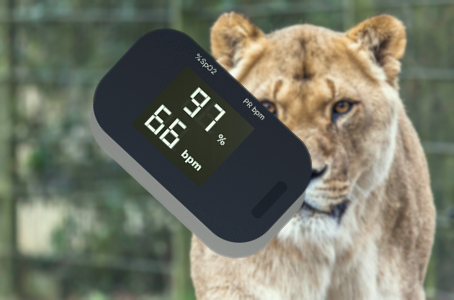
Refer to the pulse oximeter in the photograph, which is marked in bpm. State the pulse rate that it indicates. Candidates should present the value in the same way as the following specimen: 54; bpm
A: 66; bpm
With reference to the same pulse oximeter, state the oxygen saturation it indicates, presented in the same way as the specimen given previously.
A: 97; %
